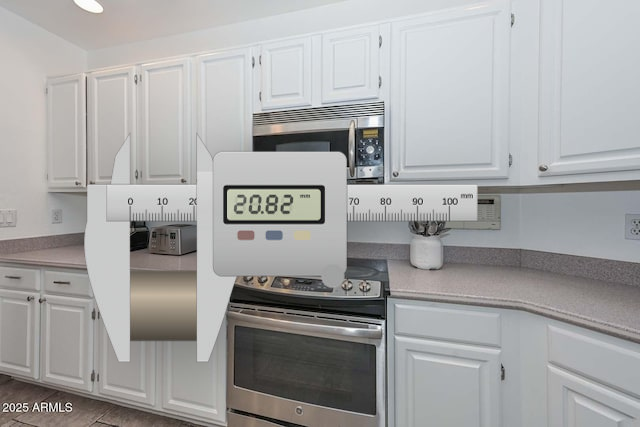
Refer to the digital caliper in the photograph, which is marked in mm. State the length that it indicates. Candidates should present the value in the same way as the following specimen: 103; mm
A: 20.82; mm
